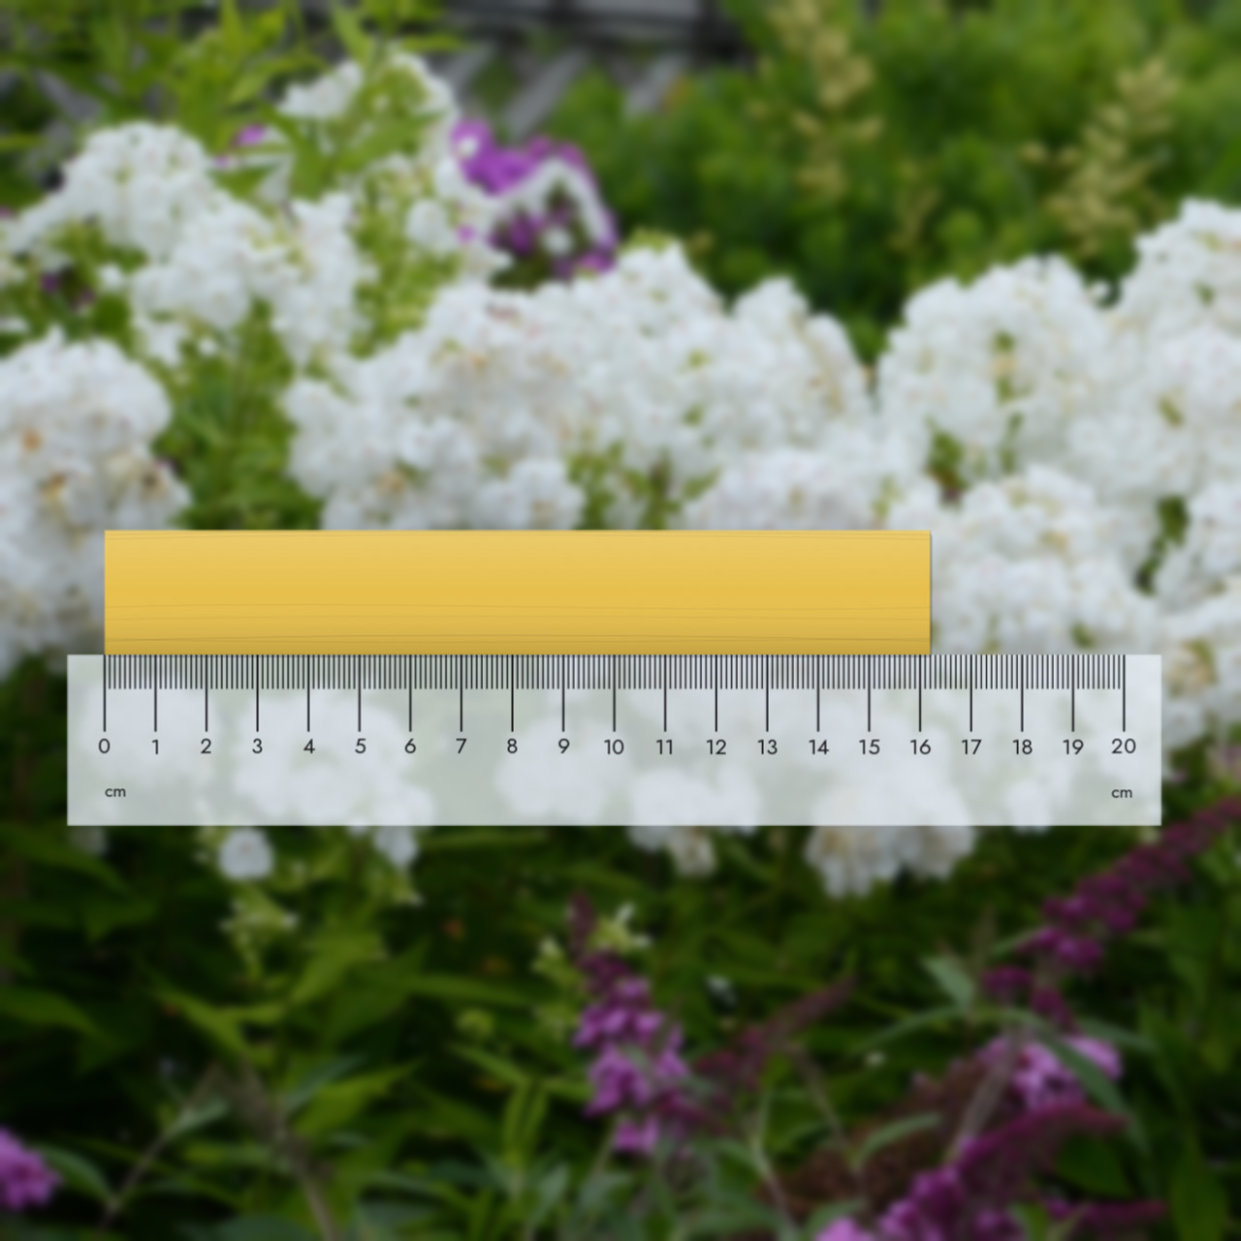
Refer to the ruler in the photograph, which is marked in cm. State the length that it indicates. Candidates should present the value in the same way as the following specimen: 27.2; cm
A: 16.2; cm
